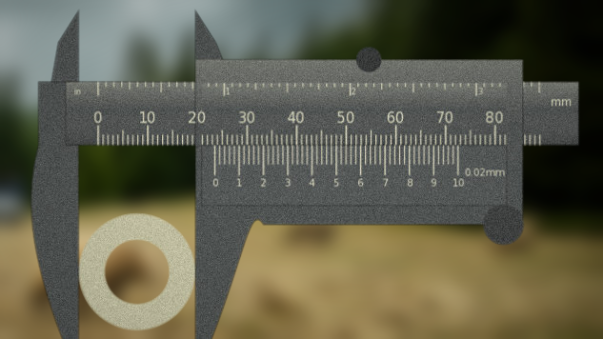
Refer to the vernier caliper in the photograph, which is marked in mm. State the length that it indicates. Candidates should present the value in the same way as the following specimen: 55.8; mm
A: 23.5; mm
